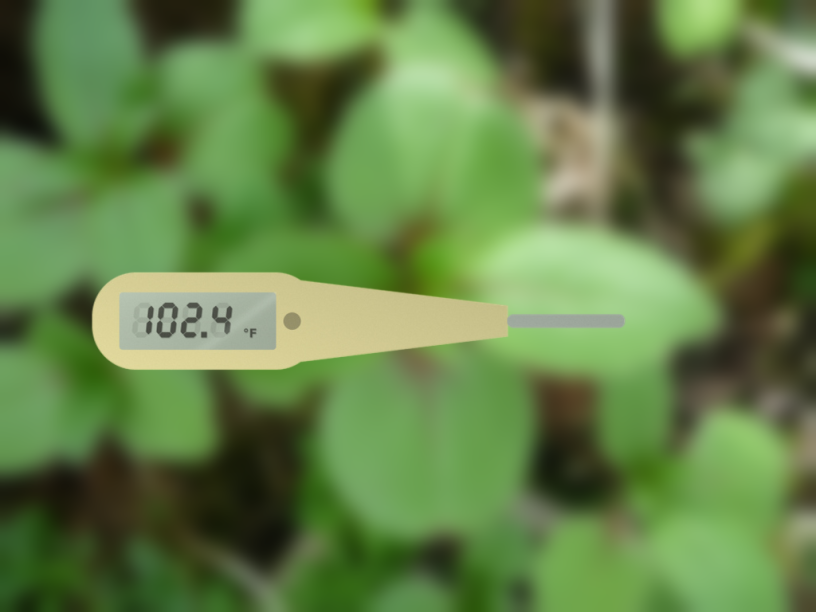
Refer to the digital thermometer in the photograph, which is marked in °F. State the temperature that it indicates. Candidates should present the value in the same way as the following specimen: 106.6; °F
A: 102.4; °F
